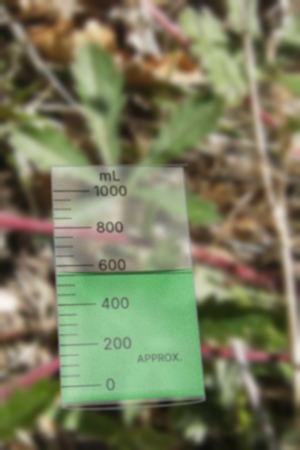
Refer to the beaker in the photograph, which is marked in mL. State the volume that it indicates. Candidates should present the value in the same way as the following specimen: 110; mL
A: 550; mL
